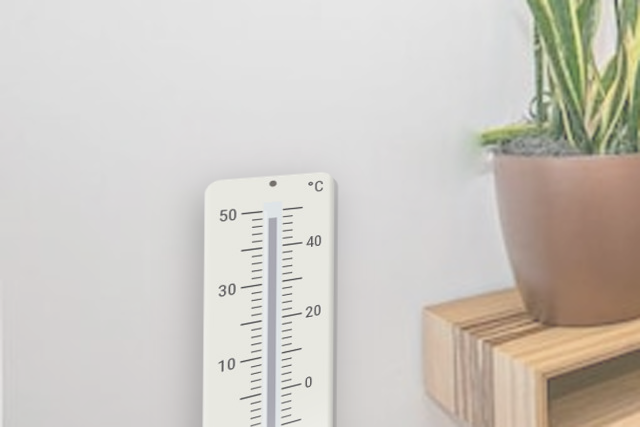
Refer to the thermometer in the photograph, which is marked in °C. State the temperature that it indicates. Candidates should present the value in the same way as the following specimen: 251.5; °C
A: 48; °C
